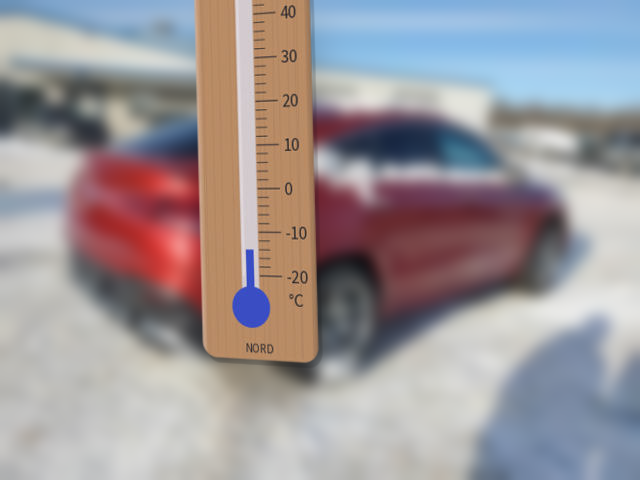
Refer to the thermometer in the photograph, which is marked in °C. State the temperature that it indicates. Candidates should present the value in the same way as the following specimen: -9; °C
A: -14; °C
